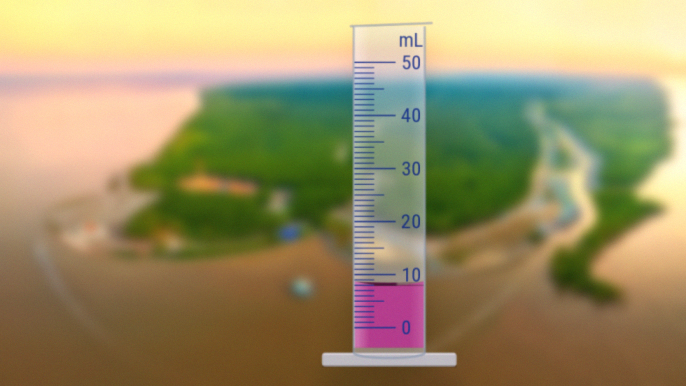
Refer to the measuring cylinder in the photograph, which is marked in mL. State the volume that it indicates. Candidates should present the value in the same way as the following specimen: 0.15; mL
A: 8; mL
